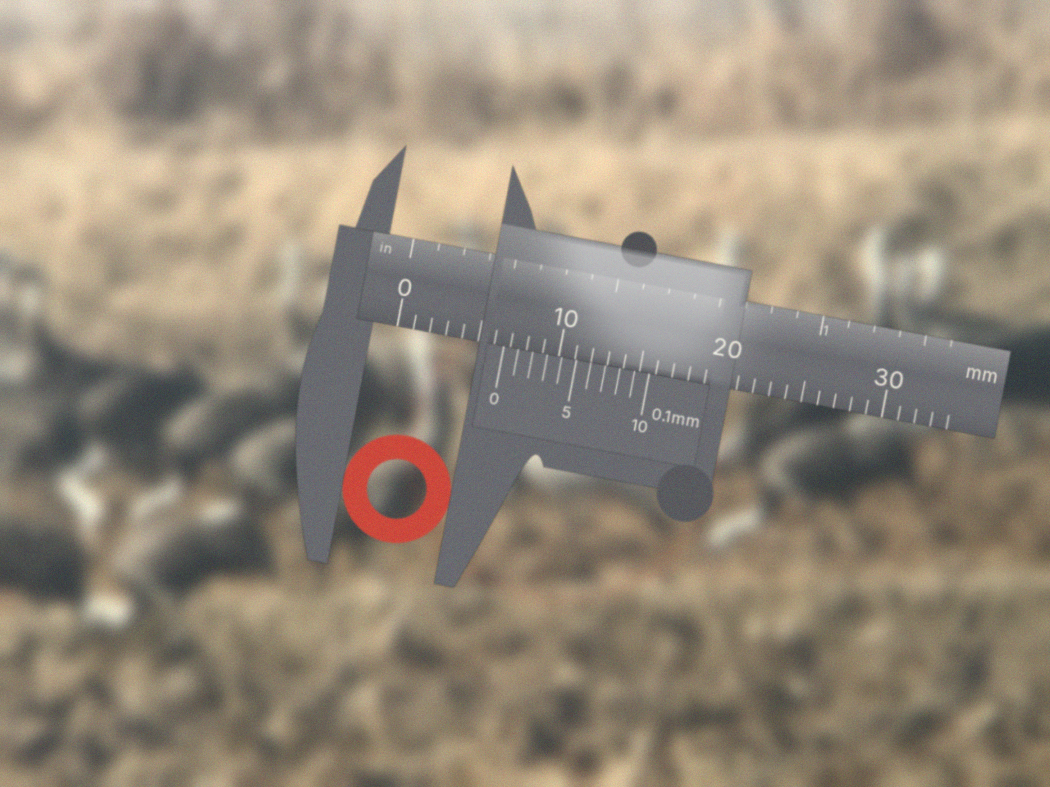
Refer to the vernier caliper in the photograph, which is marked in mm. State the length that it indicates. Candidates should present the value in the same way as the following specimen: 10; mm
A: 6.6; mm
